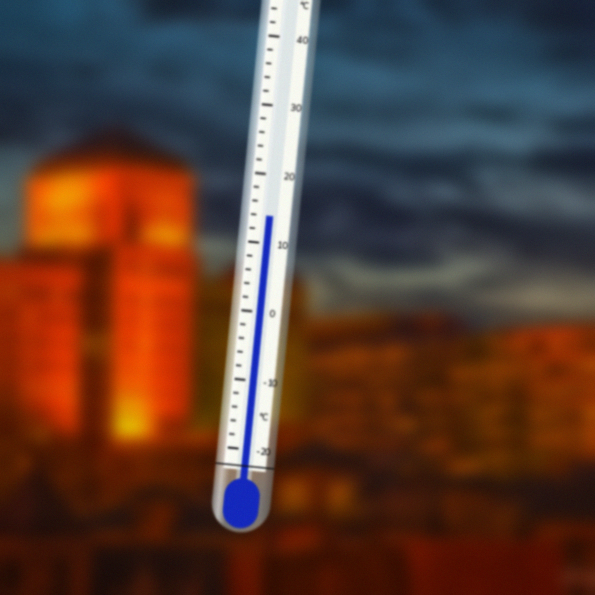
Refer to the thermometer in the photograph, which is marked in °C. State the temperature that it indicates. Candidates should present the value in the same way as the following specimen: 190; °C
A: 14; °C
